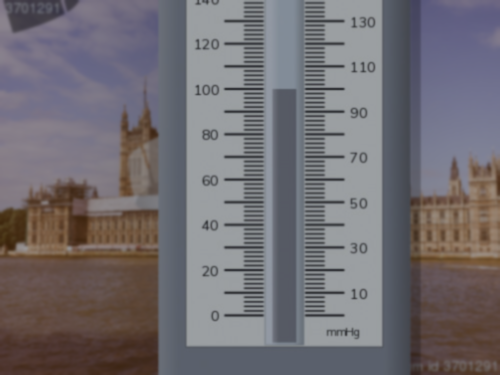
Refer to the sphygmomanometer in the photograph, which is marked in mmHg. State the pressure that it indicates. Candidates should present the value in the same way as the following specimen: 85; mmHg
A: 100; mmHg
